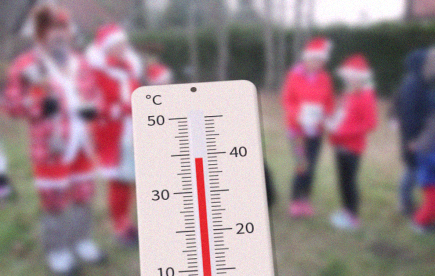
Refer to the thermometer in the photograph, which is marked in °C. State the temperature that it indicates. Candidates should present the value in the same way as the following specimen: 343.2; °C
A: 39; °C
